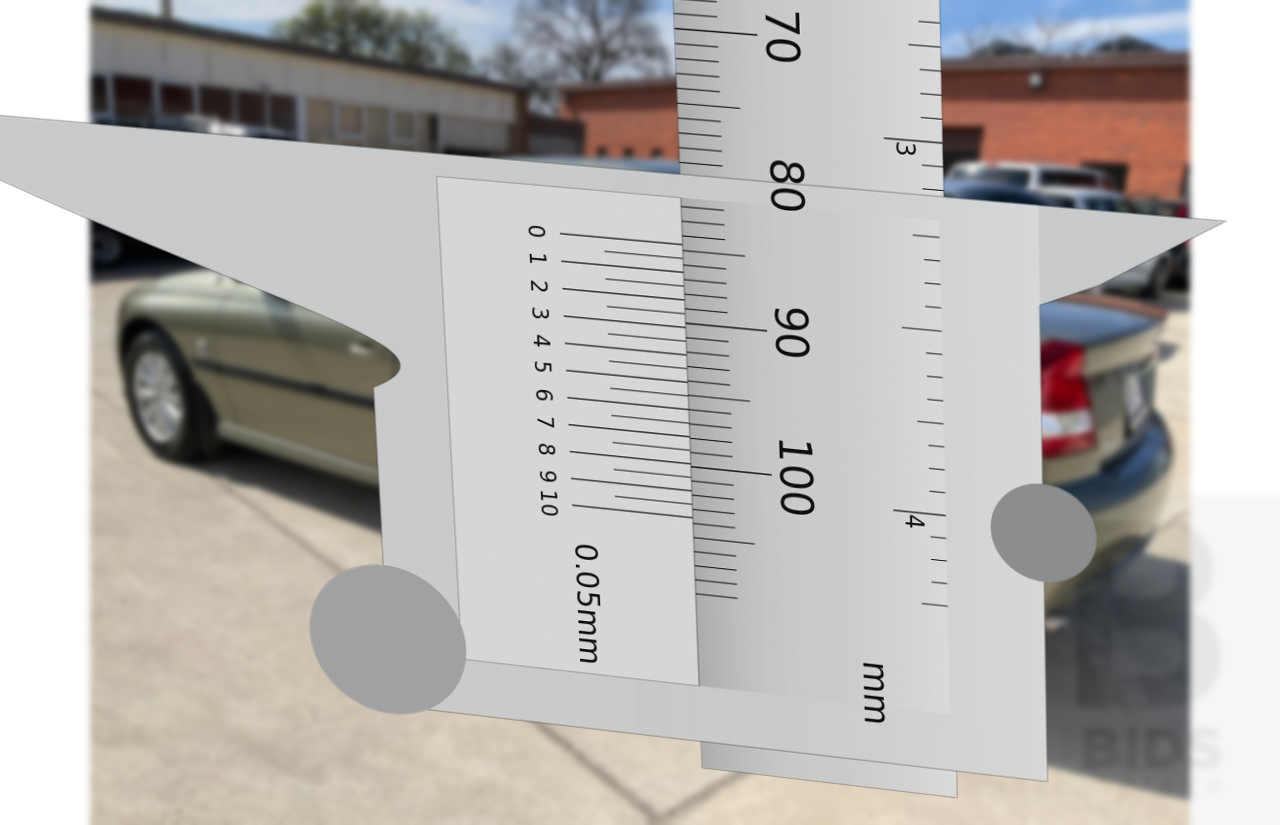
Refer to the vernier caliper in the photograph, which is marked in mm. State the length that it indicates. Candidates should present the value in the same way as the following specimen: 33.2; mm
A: 84.6; mm
